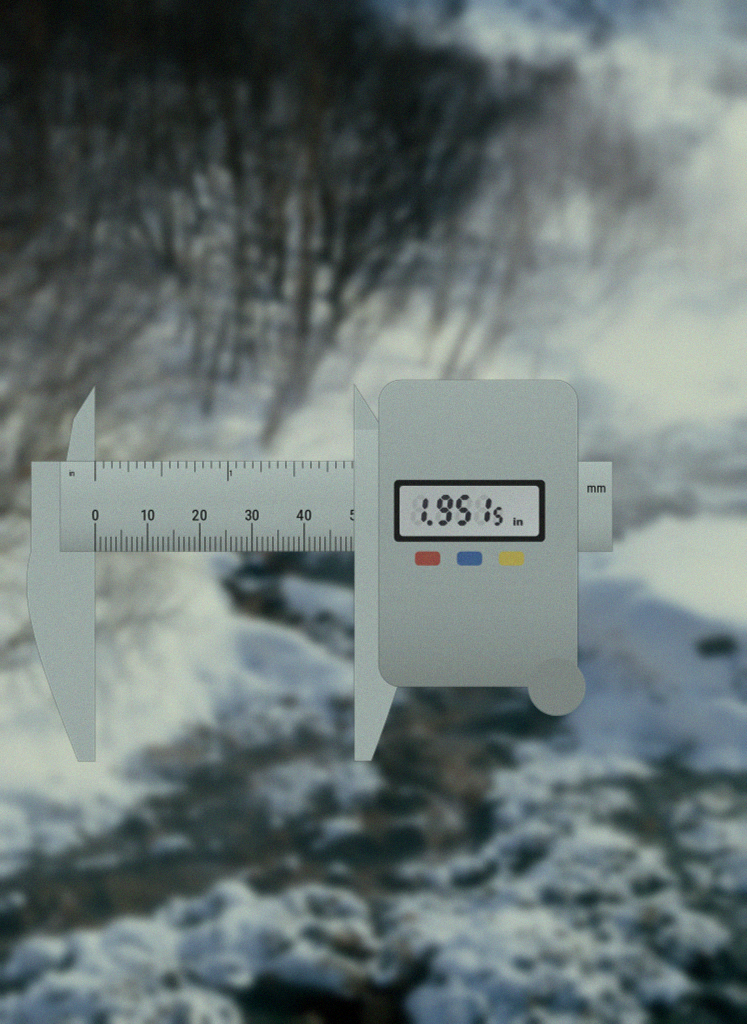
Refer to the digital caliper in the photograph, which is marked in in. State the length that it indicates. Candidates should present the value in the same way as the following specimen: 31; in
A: 1.9515; in
